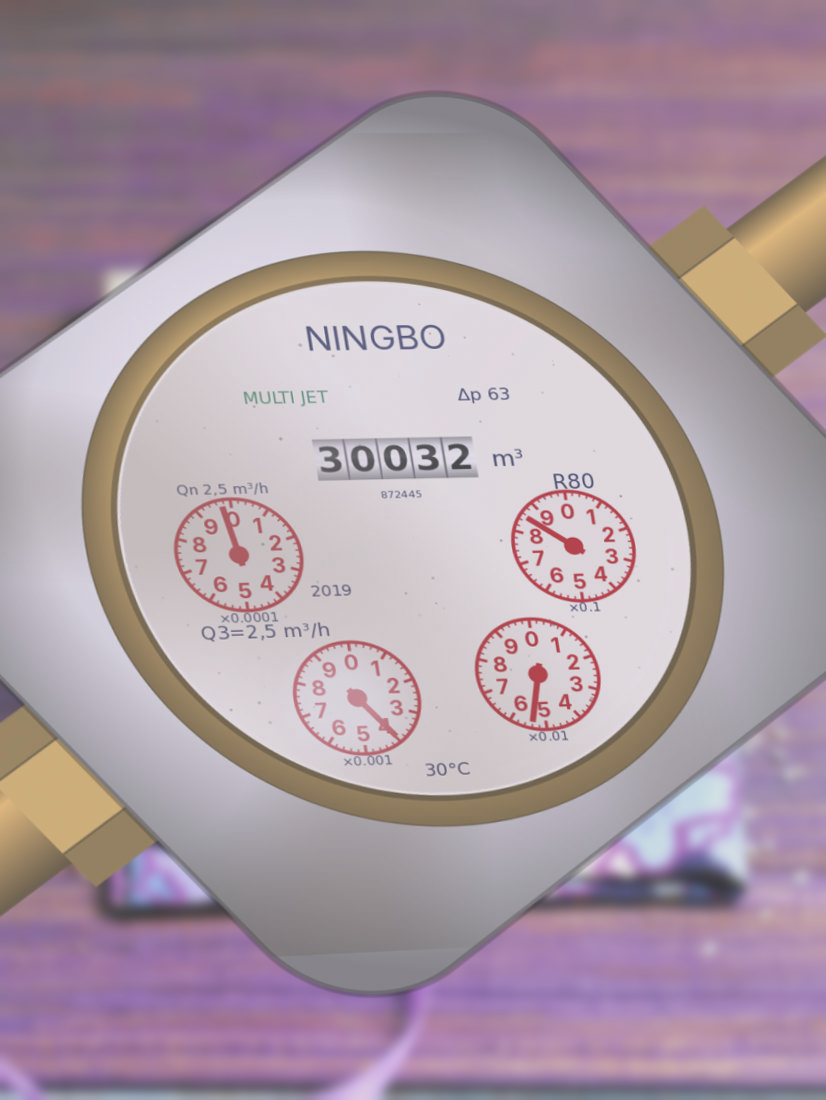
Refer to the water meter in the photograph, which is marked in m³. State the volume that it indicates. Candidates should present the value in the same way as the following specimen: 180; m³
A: 30032.8539; m³
